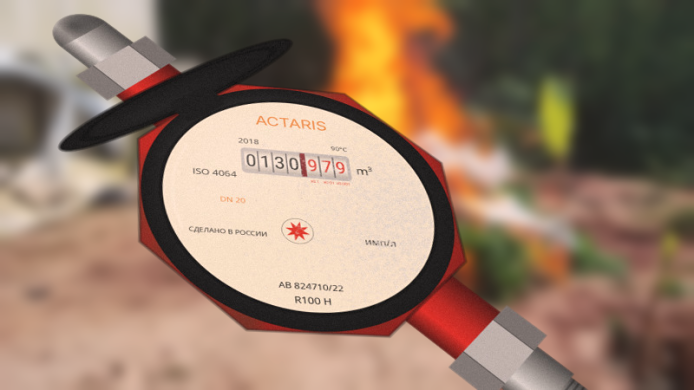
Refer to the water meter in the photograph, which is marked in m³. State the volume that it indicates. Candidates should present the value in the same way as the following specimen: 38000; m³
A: 130.979; m³
